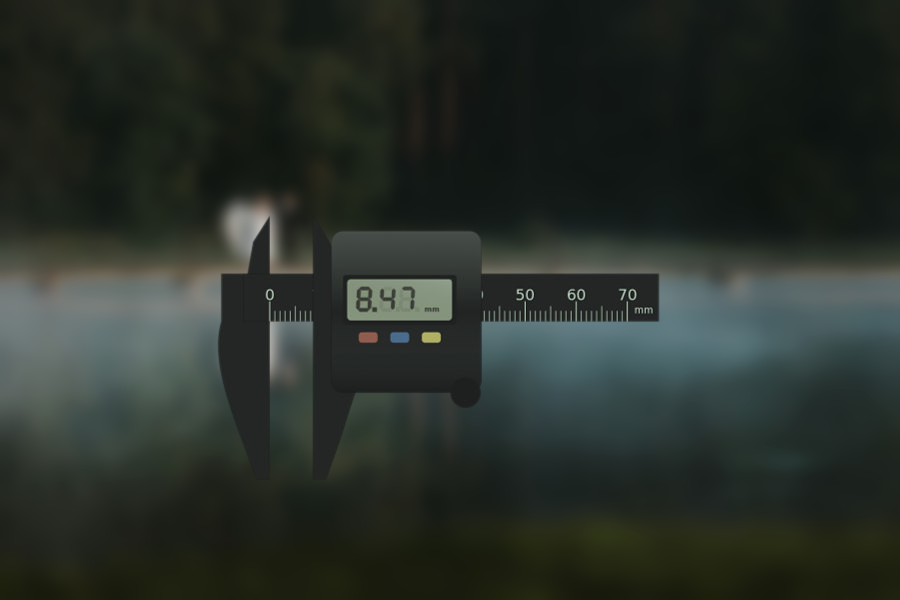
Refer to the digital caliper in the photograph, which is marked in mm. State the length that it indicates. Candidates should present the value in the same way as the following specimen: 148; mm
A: 8.47; mm
